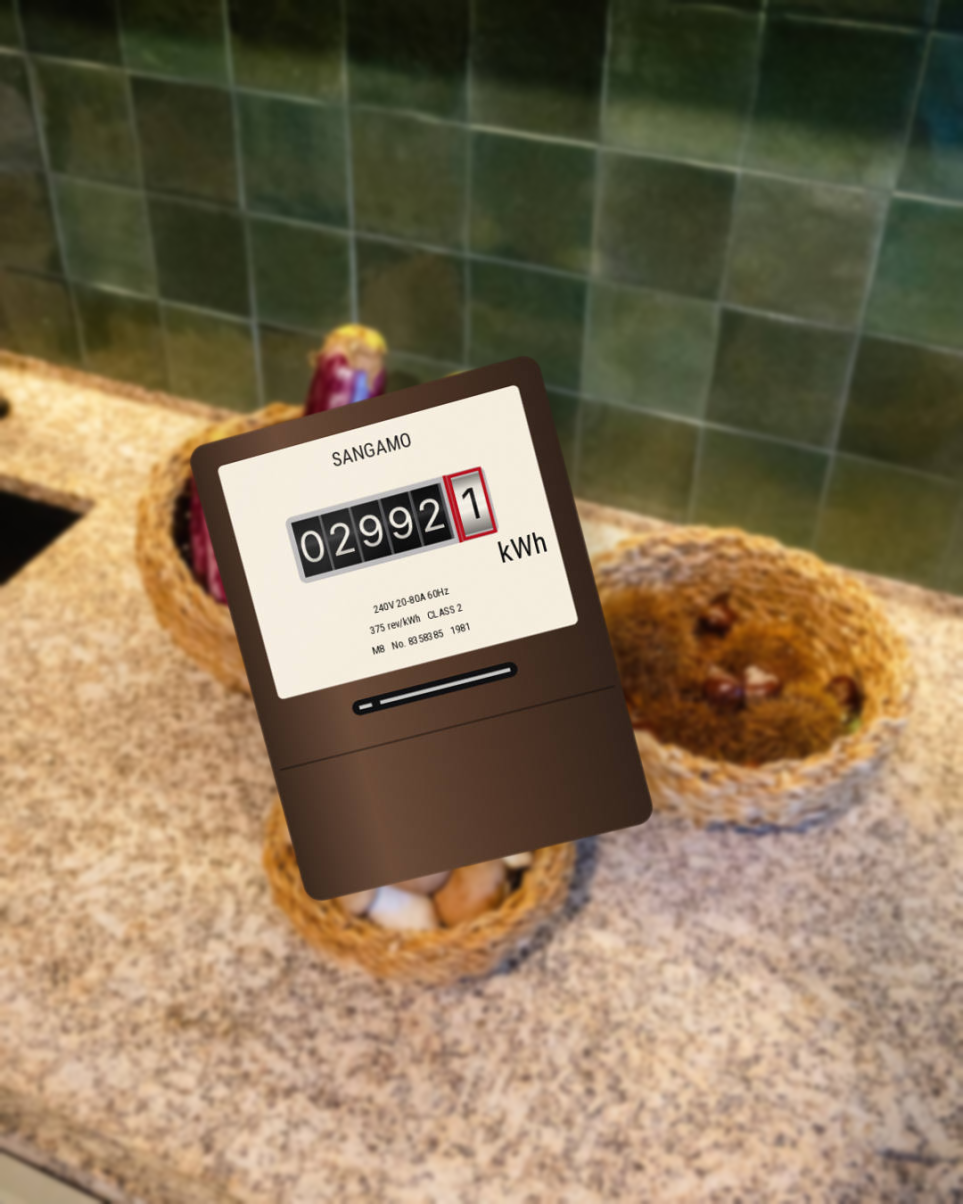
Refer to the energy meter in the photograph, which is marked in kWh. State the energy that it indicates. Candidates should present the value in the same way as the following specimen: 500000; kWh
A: 2992.1; kWh
